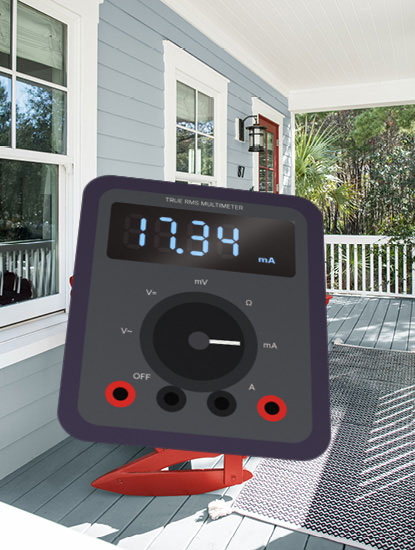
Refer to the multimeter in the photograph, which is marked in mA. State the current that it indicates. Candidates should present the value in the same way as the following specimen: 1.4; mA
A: 17.34; mA
